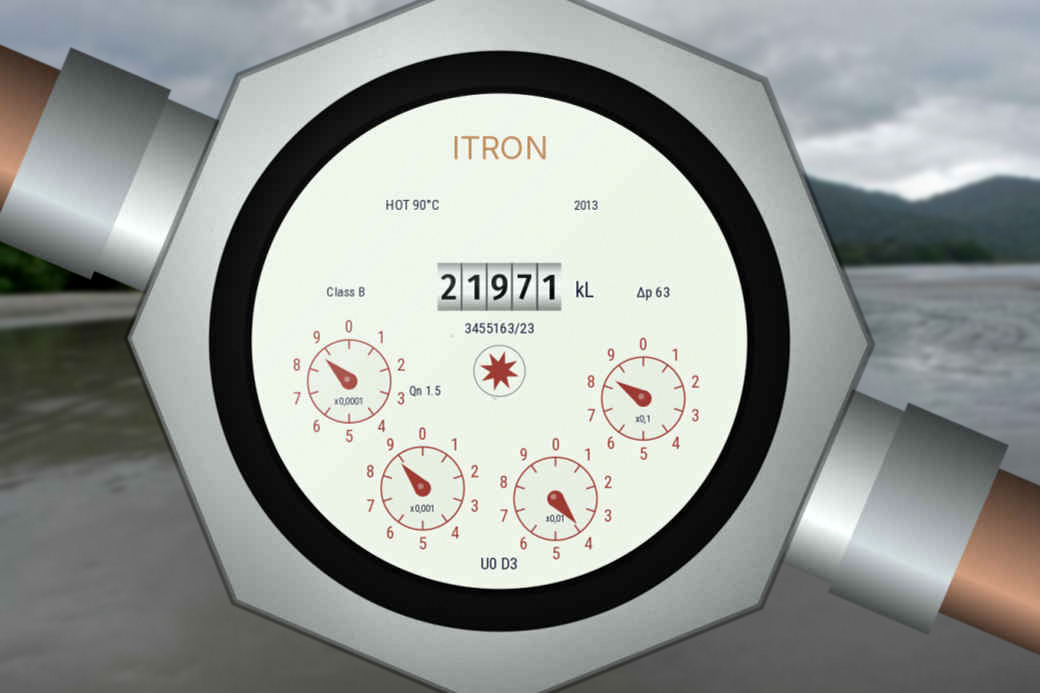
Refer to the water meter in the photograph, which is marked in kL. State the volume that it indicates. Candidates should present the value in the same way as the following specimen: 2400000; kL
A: 21971.8388; kL
